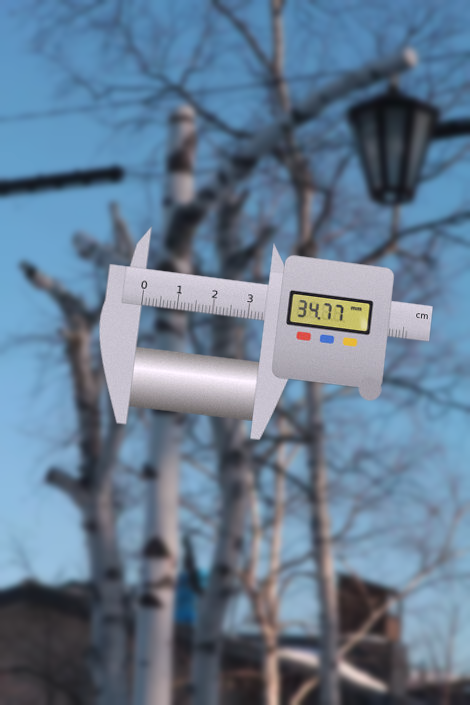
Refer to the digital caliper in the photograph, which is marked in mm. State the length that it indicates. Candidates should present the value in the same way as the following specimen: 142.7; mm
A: 34.77; mm
